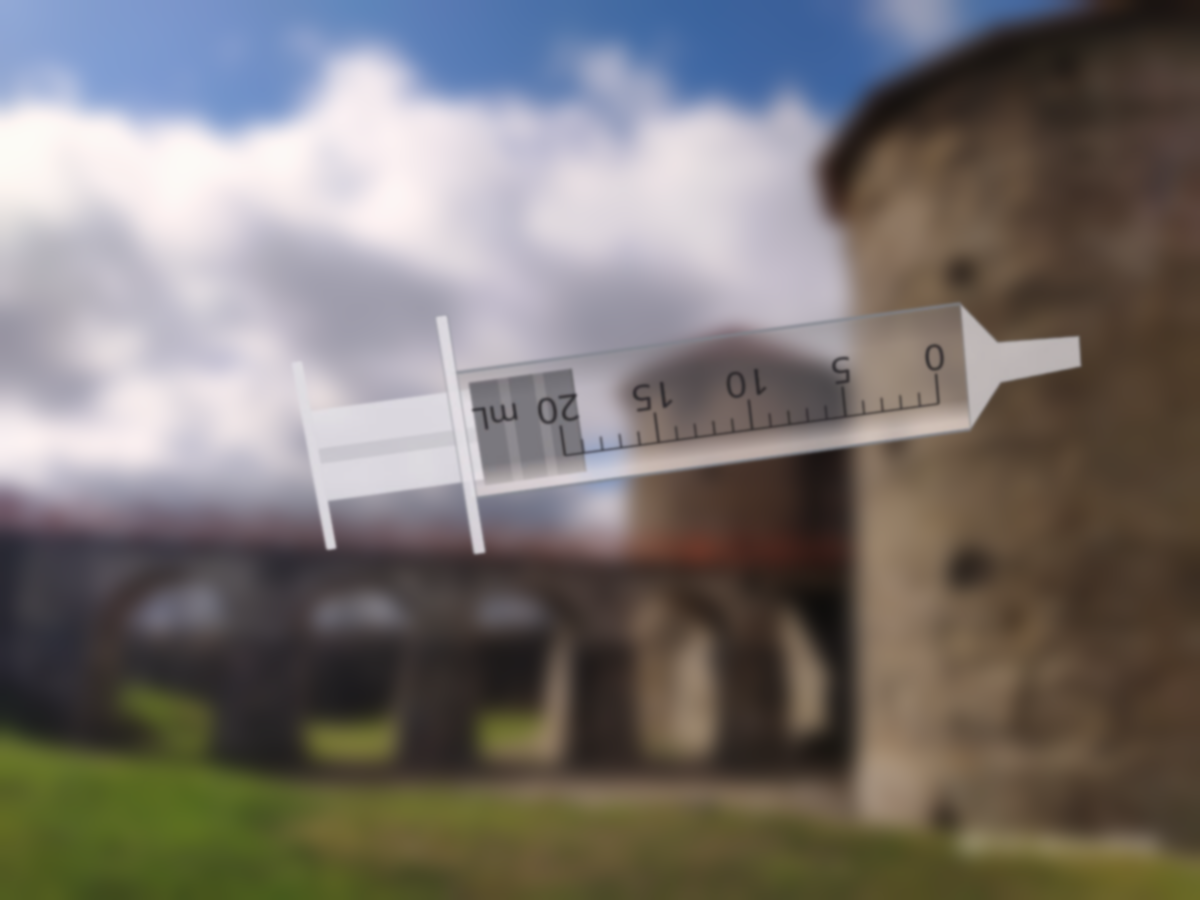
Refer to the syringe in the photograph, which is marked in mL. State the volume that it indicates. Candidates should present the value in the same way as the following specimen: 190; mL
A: 19; mL
